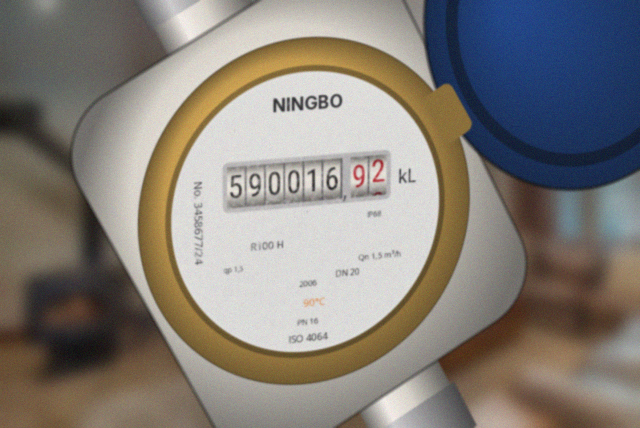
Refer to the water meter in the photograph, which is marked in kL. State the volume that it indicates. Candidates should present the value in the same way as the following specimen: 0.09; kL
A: 590016.92; kL
